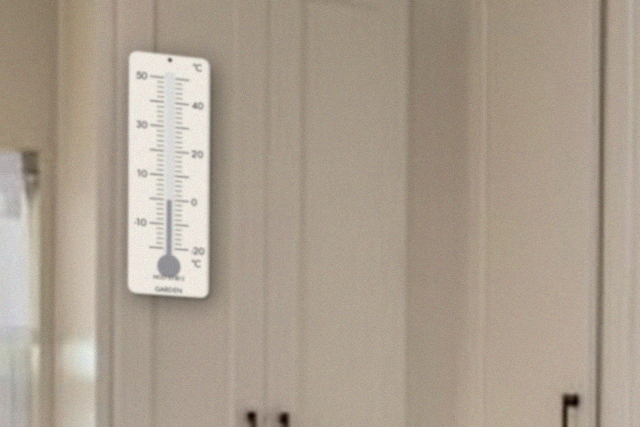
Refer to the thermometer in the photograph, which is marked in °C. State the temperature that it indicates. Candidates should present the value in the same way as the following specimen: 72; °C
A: 0; °C
